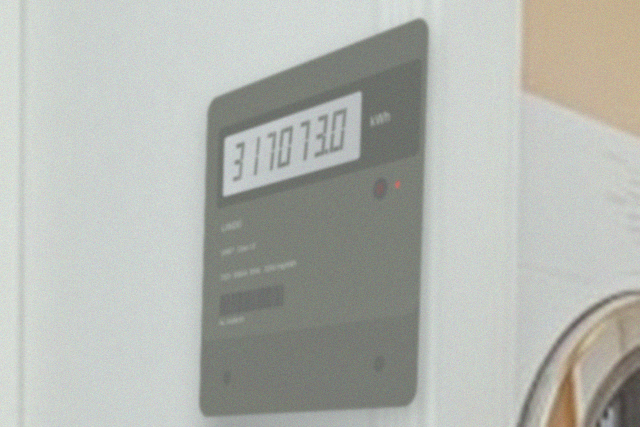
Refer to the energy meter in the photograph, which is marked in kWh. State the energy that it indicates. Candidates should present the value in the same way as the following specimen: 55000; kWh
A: 317073.0; kWh
